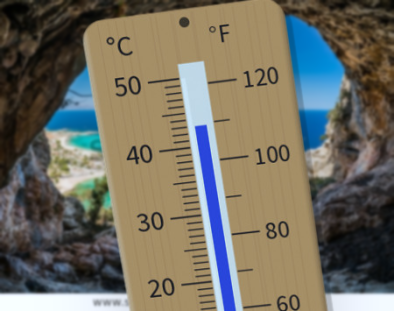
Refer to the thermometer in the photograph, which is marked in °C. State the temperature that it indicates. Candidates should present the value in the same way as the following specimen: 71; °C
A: 43; °C
